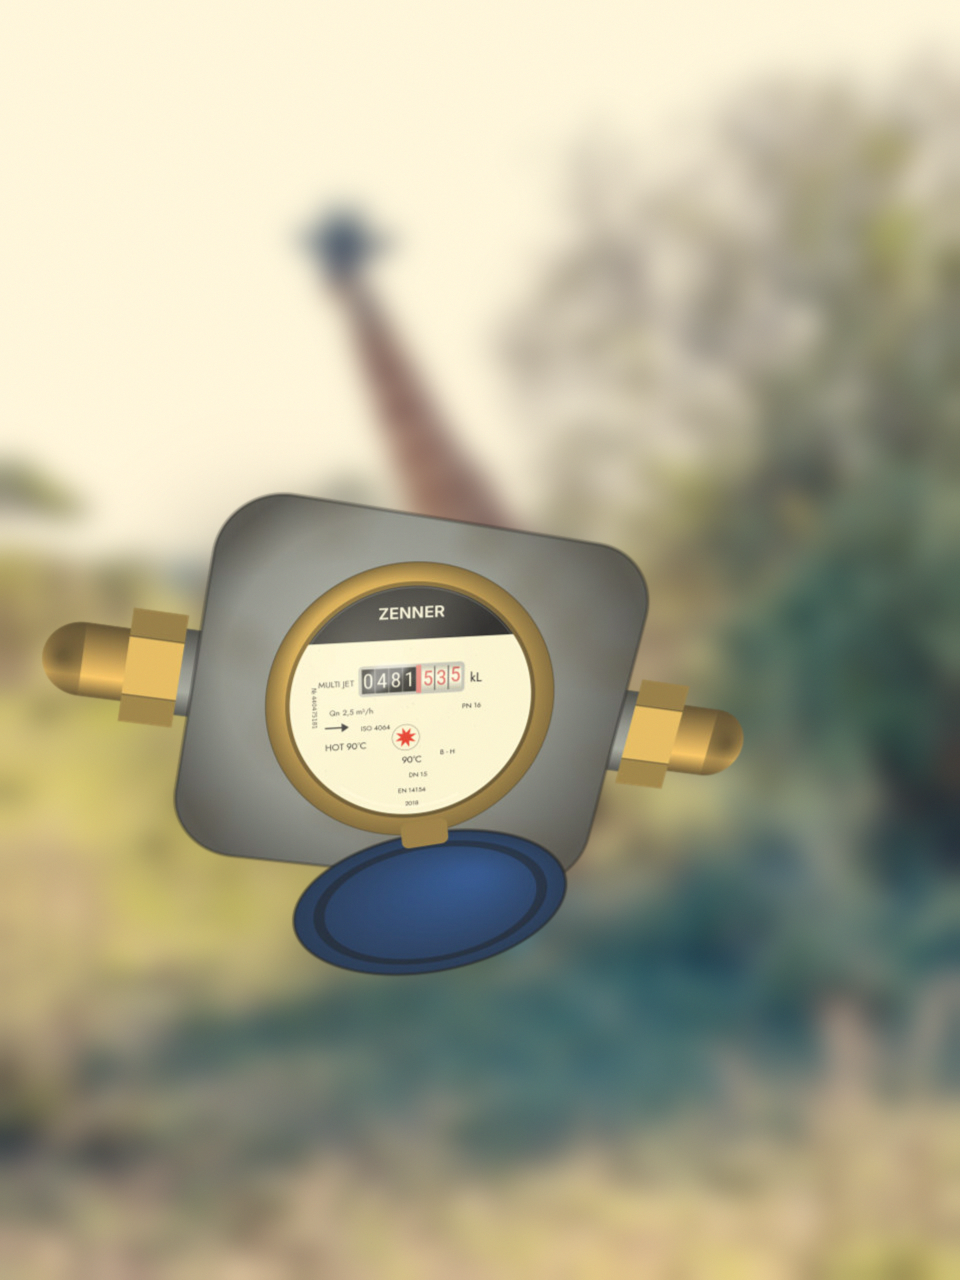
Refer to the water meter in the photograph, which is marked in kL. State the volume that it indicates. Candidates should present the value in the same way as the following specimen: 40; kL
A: 481.535; kL
